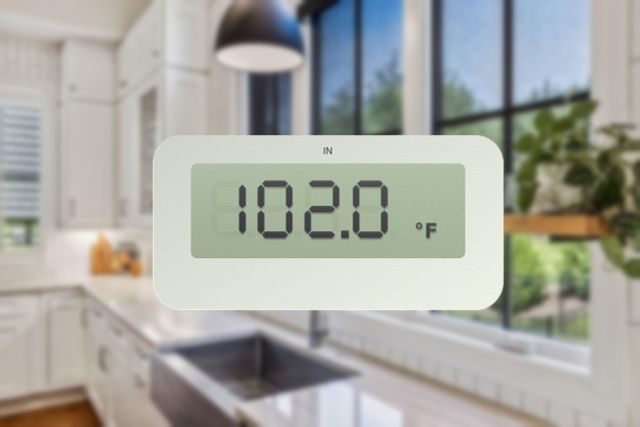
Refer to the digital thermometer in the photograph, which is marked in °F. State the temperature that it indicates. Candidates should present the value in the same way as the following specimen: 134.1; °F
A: 102.0; °F
